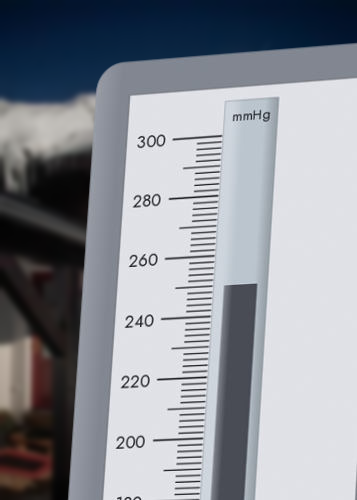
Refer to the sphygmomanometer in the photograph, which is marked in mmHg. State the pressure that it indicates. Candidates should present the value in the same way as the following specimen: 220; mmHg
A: 250; mmHg
